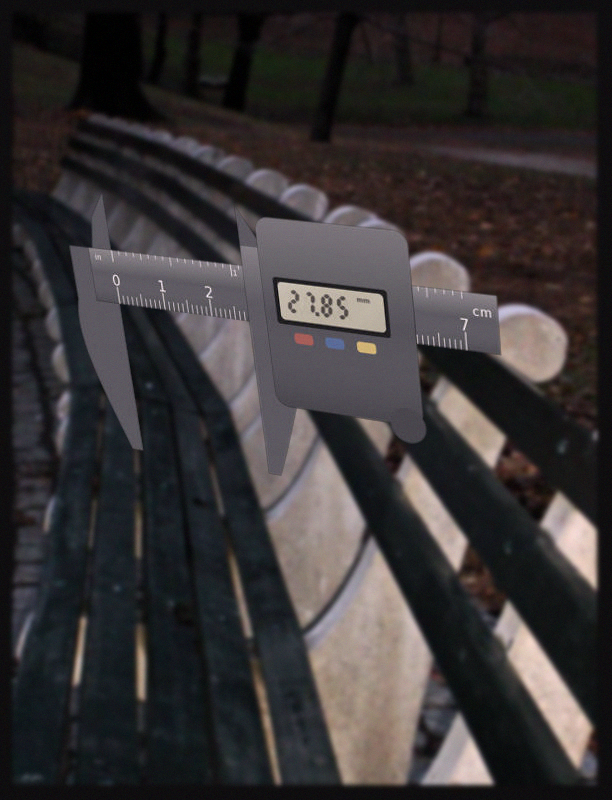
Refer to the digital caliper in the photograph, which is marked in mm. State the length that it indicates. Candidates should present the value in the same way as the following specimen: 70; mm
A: 27.85; mm
